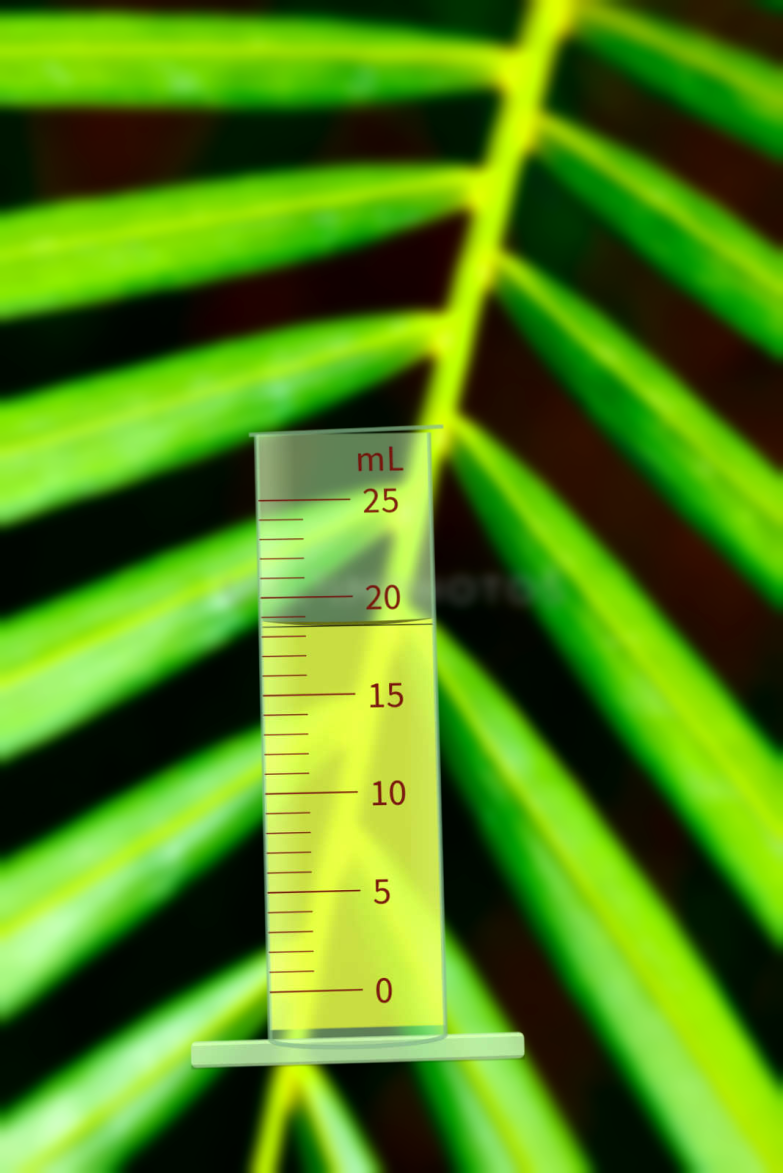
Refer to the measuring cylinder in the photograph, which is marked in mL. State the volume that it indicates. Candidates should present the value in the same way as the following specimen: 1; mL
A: 18.5; mL
